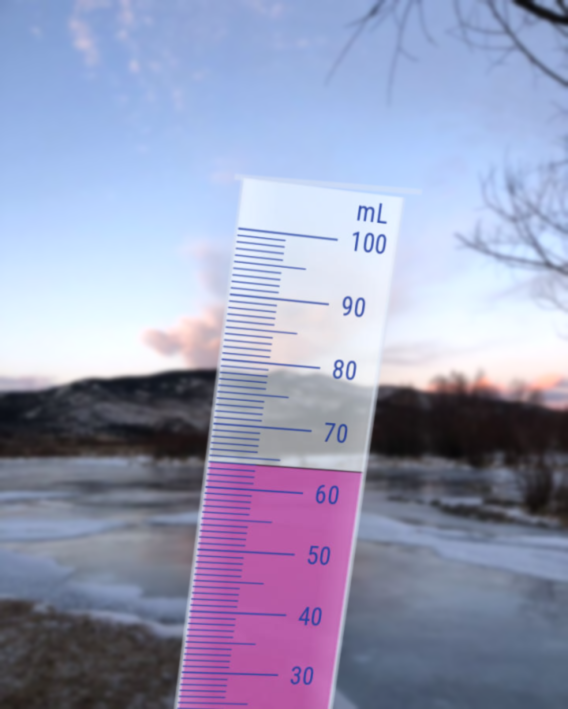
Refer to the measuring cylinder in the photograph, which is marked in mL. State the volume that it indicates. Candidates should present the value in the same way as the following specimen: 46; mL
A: 64; mL
